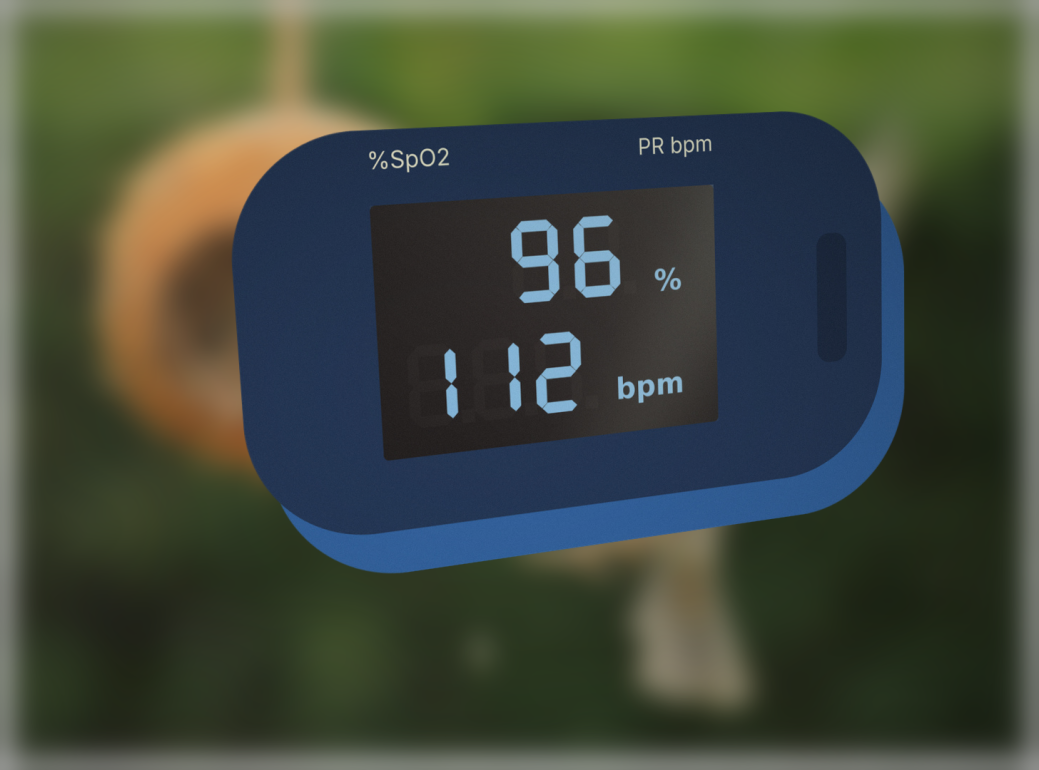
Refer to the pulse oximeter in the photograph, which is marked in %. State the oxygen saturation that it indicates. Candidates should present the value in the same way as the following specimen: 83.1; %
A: 96; %
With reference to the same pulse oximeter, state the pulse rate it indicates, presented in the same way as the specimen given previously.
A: 112; bpm
